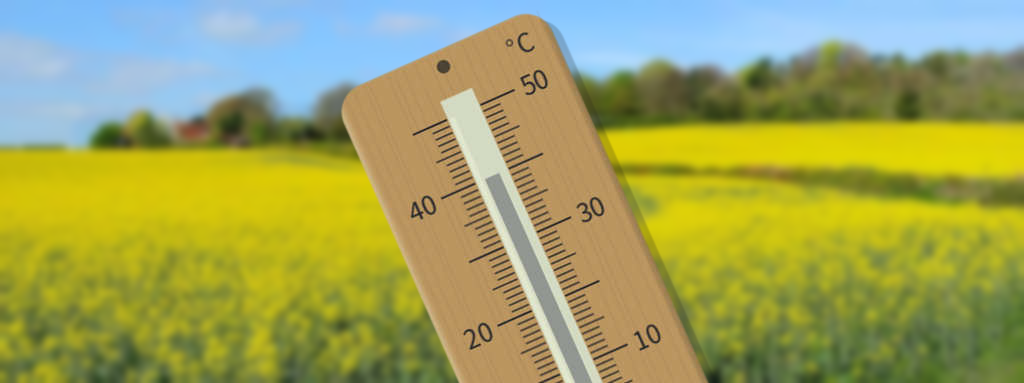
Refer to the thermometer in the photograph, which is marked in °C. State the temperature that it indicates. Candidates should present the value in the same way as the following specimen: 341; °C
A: 40; °C
